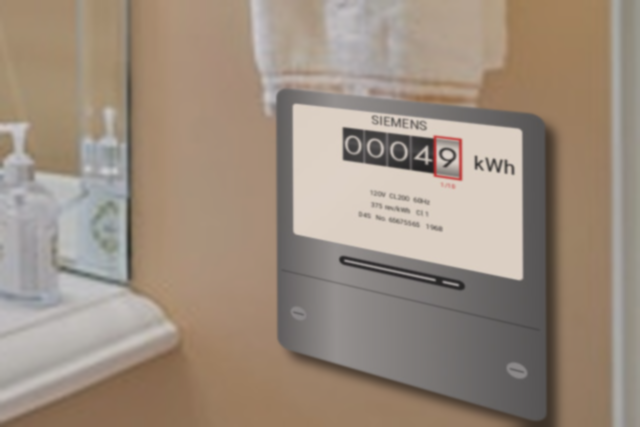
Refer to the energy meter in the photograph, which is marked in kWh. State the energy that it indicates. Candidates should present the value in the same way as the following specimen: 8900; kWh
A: 4.9; kWh
